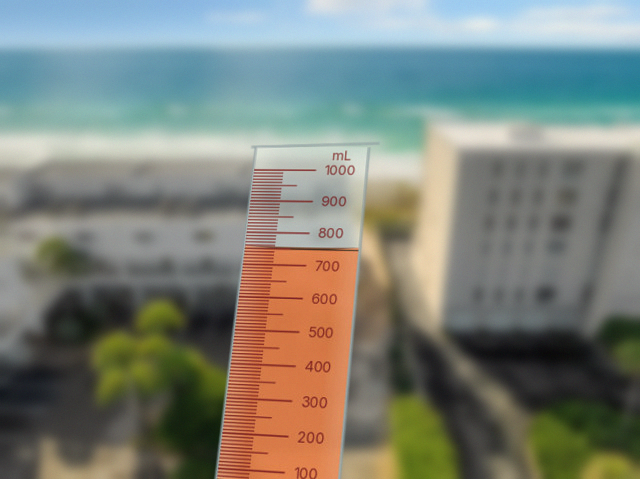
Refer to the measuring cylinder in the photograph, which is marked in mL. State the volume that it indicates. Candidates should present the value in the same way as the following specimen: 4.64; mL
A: 750; mL
